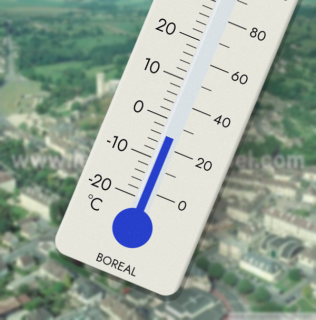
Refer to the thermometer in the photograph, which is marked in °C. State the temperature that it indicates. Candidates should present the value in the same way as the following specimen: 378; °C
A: -4; °C
